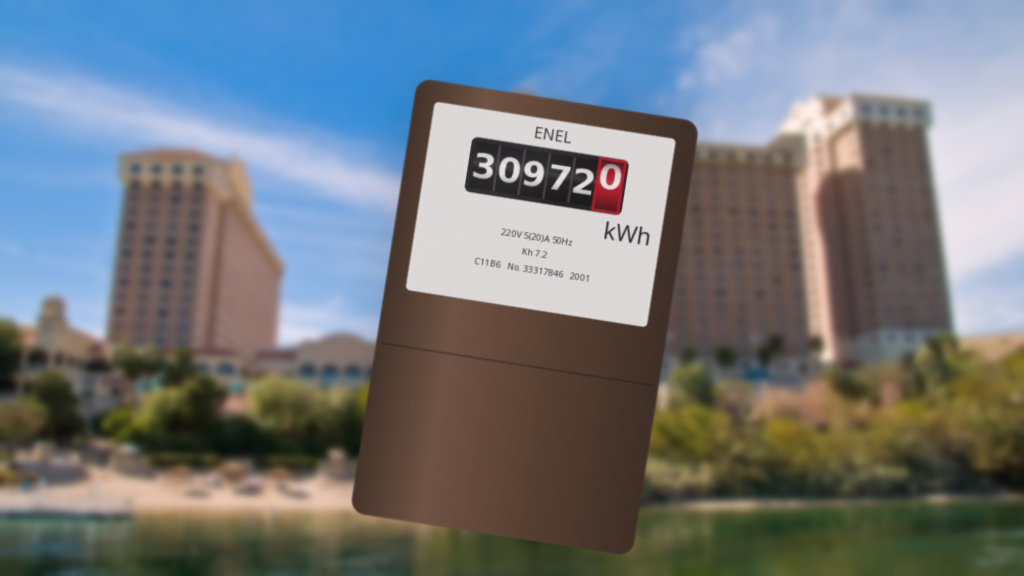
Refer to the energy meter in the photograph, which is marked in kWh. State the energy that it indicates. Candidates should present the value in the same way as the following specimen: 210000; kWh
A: 30972.0; kWh
